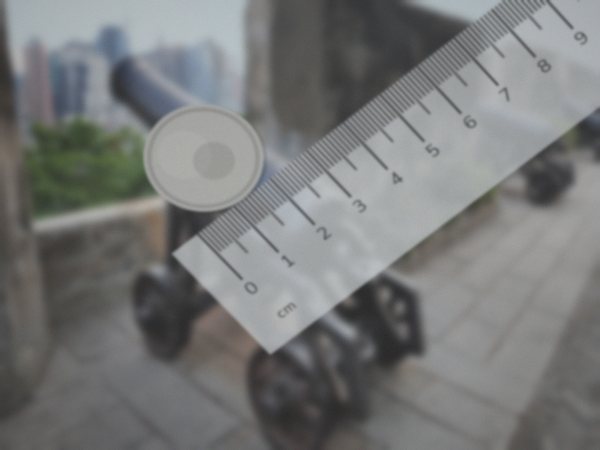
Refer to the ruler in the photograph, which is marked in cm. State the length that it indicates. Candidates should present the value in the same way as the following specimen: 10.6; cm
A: 2.5; cm
